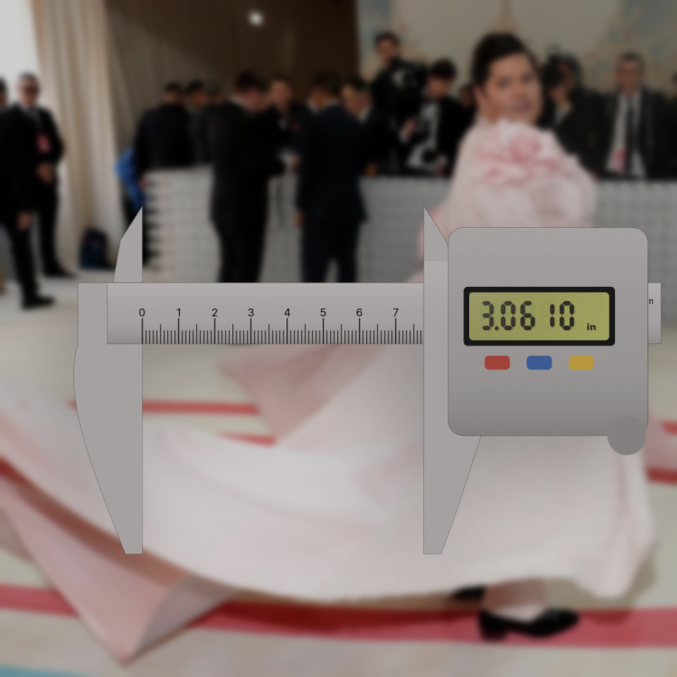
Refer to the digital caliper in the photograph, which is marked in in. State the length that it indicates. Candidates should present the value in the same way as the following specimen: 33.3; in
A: 3.0610; in
